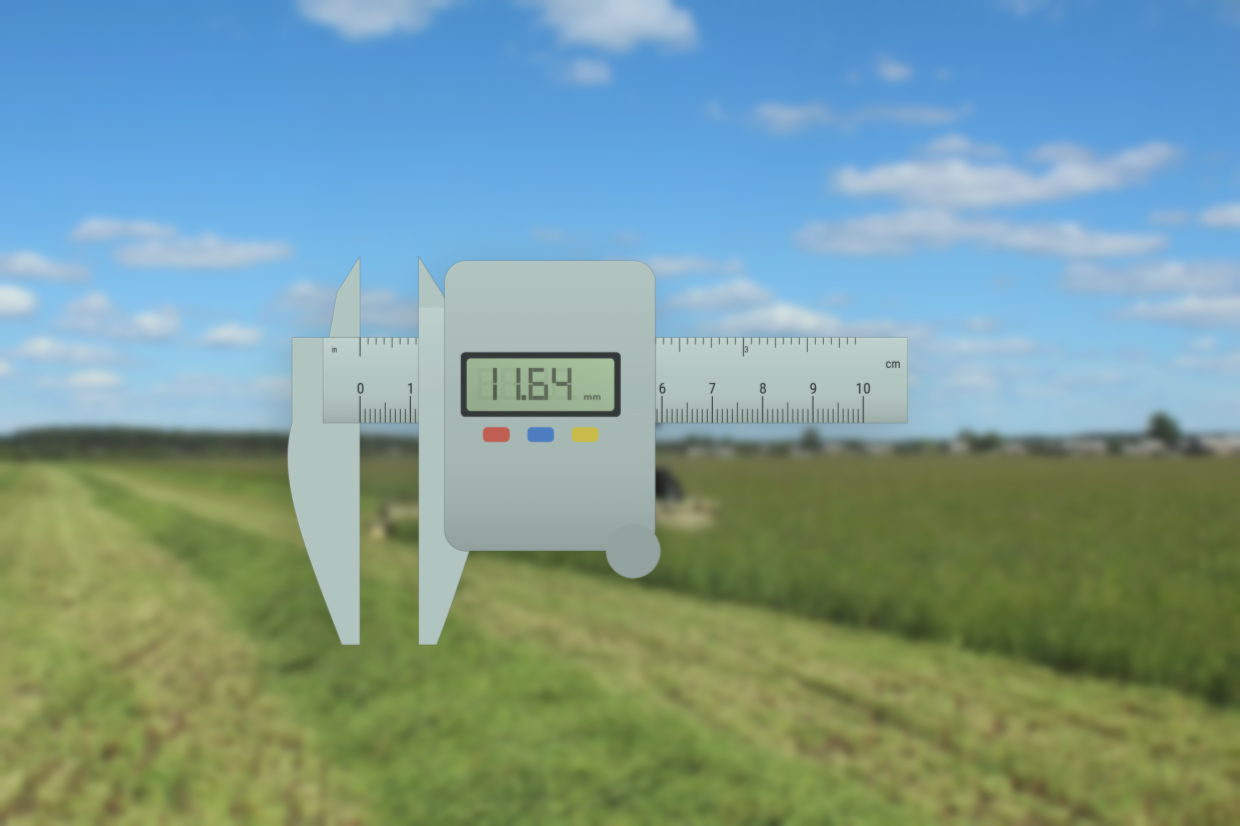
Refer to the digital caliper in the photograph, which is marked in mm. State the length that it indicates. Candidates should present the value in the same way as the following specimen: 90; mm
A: 11.64; mm
